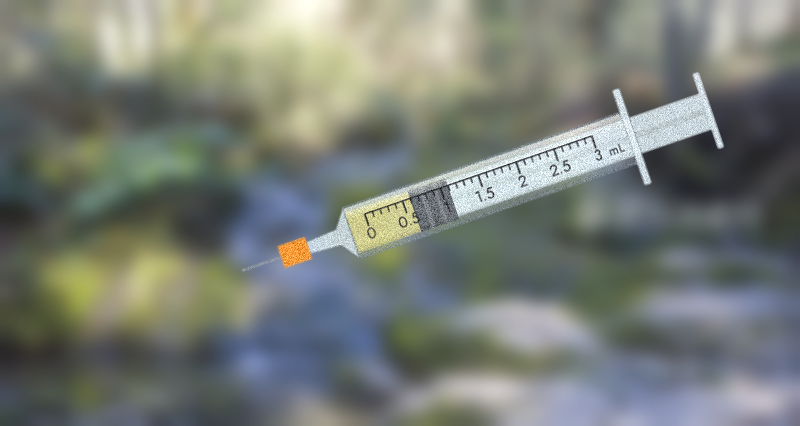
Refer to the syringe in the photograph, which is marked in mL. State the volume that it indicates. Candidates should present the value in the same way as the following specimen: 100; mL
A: 0.6; mL
